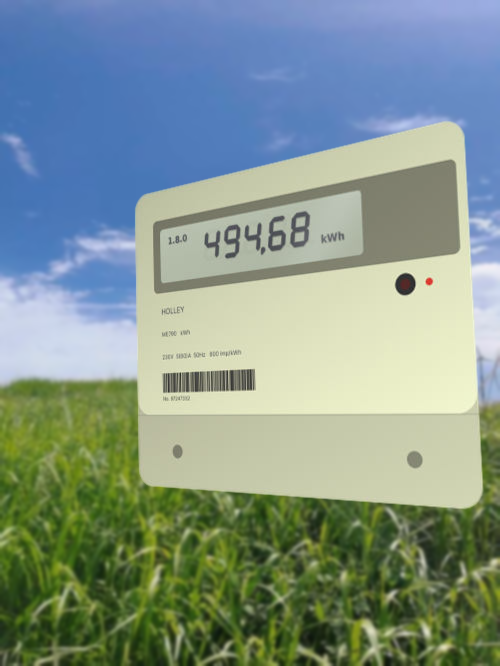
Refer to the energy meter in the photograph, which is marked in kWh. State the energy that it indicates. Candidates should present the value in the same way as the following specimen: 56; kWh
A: 494.68; kWh
